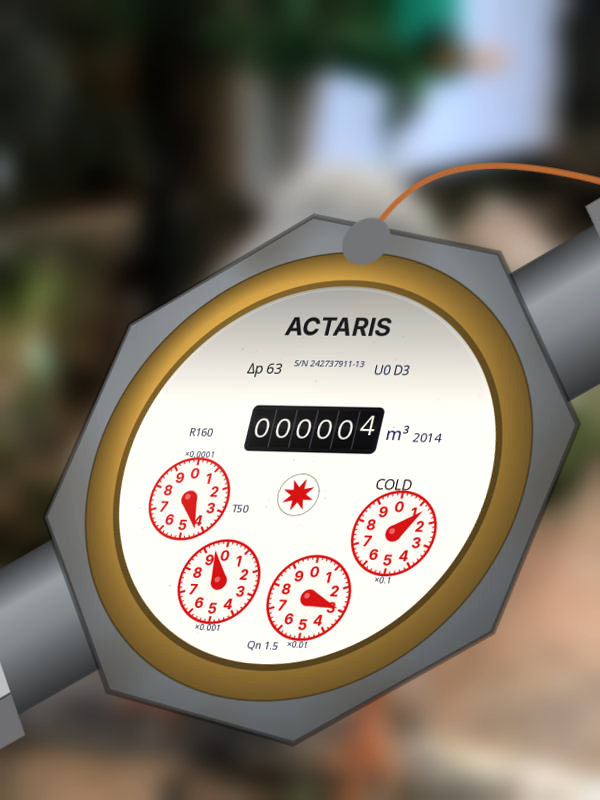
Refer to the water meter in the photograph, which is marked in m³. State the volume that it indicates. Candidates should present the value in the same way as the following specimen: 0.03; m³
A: 4.1294; m³
